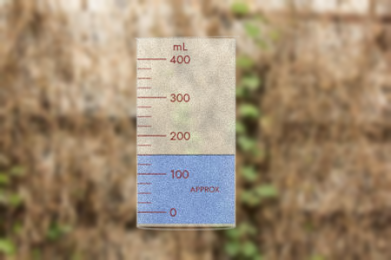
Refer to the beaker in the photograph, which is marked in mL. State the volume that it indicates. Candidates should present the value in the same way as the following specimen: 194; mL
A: 150; mL
